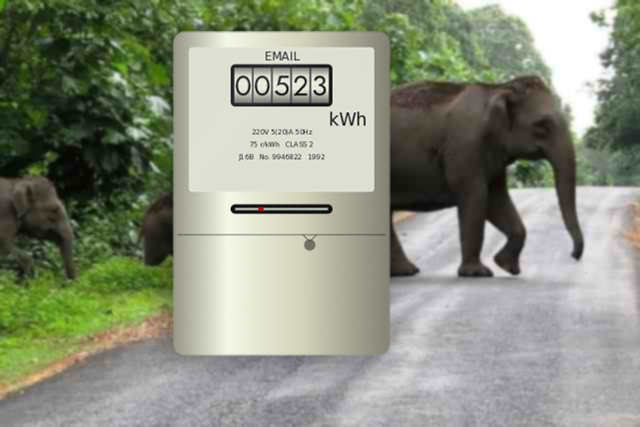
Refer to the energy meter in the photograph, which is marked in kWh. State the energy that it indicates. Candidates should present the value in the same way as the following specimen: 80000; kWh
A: 523; kWh
